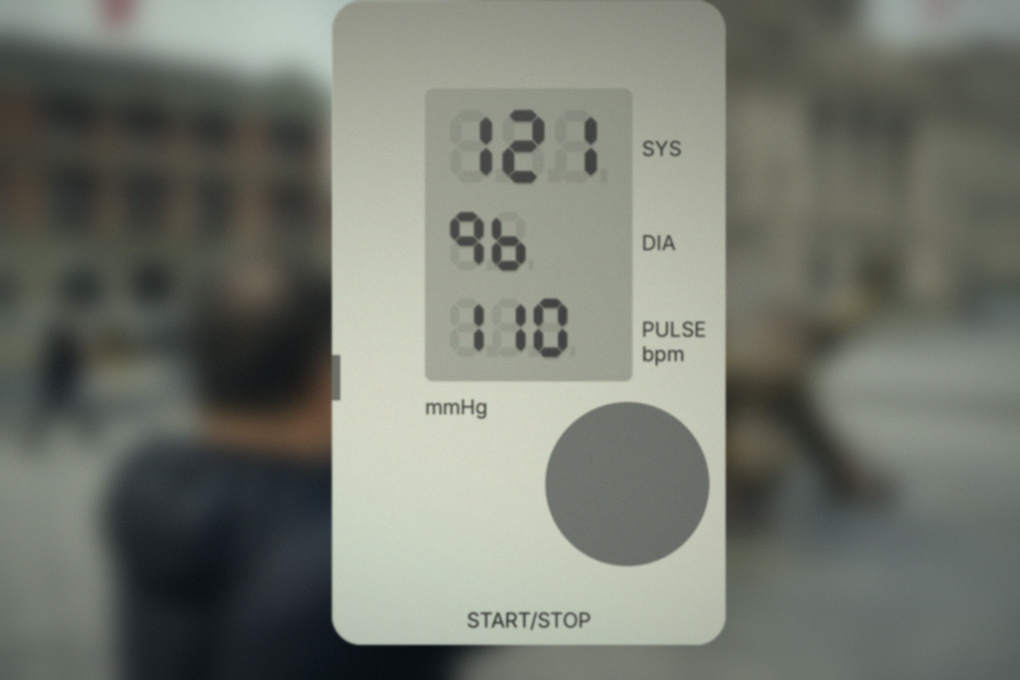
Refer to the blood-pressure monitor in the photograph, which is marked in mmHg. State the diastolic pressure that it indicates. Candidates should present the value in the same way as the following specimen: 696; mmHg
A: 96; mmHg
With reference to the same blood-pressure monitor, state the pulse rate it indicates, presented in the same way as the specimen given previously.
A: 110; bpm
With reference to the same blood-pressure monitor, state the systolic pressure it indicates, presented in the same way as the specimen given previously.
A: 121; mmHg
